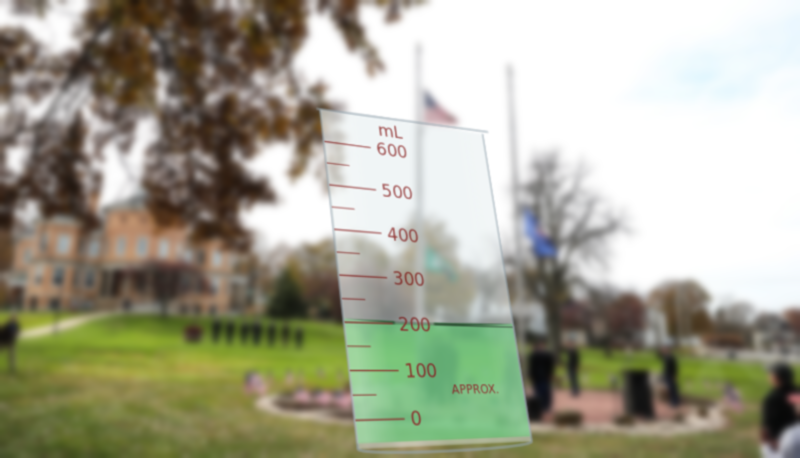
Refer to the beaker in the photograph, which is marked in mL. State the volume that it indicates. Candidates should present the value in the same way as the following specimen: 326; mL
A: 200; mL
